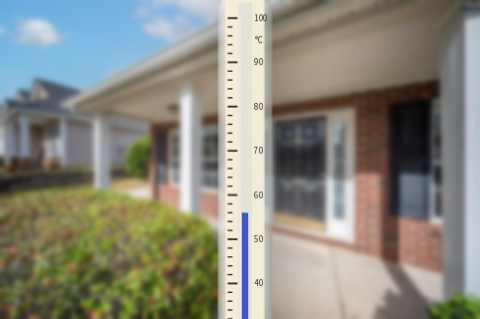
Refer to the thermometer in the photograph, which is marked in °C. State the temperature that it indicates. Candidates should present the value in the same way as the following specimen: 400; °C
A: 56; °C
